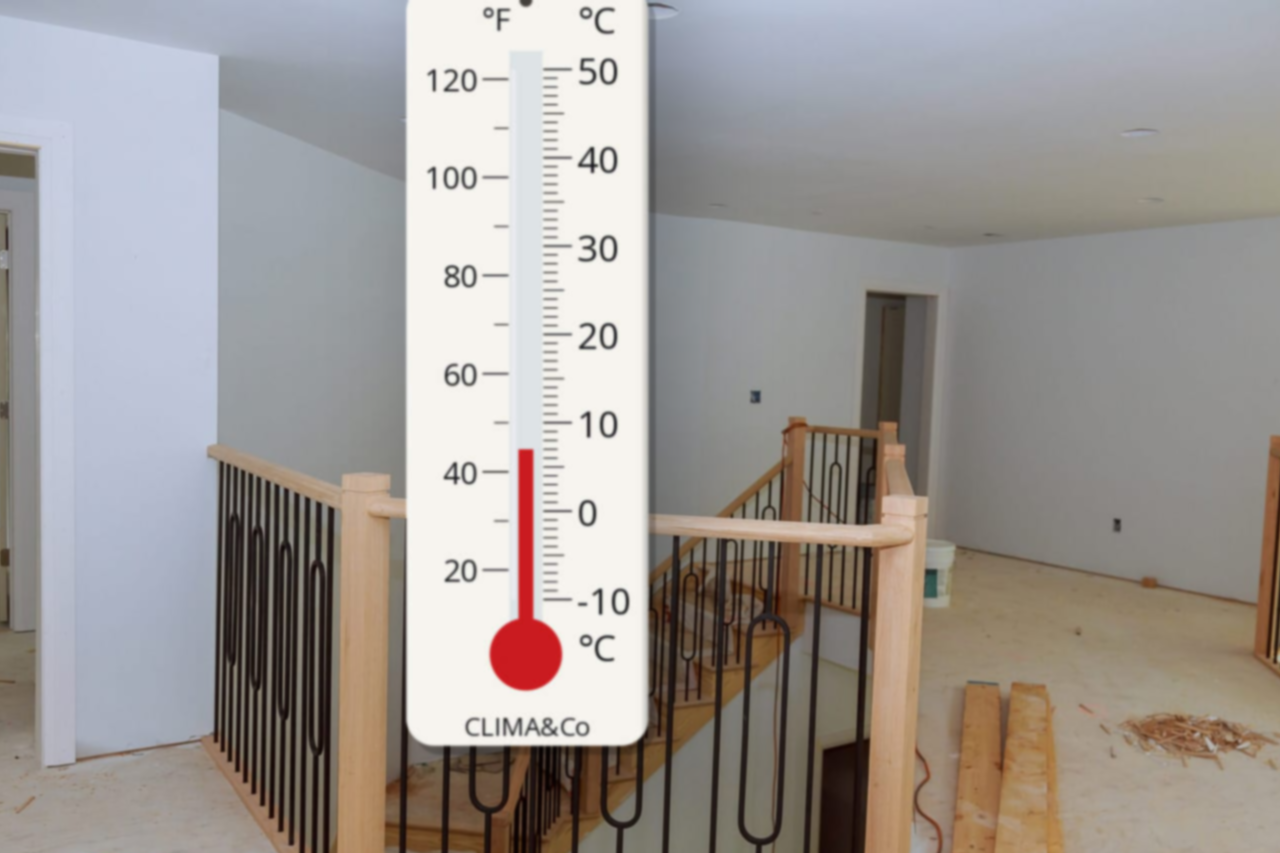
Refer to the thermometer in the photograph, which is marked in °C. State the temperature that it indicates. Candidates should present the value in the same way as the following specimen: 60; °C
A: 7; °C
